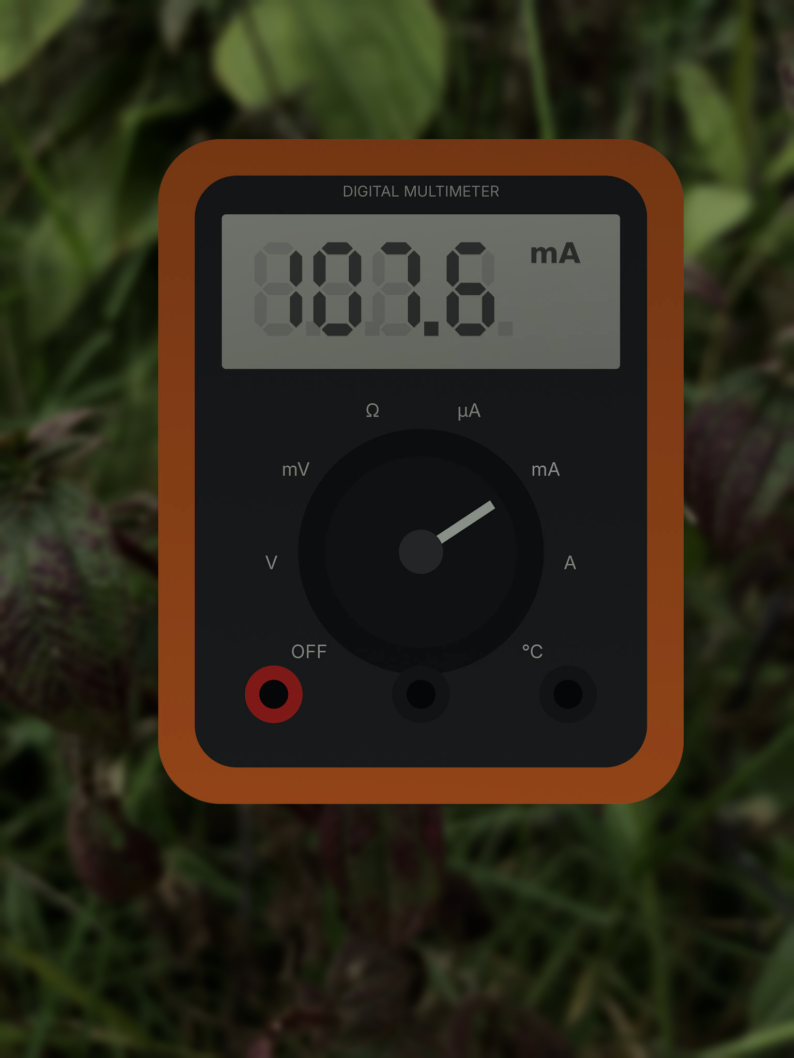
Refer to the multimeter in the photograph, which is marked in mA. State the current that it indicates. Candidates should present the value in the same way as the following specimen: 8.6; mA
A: 107.6; mA
